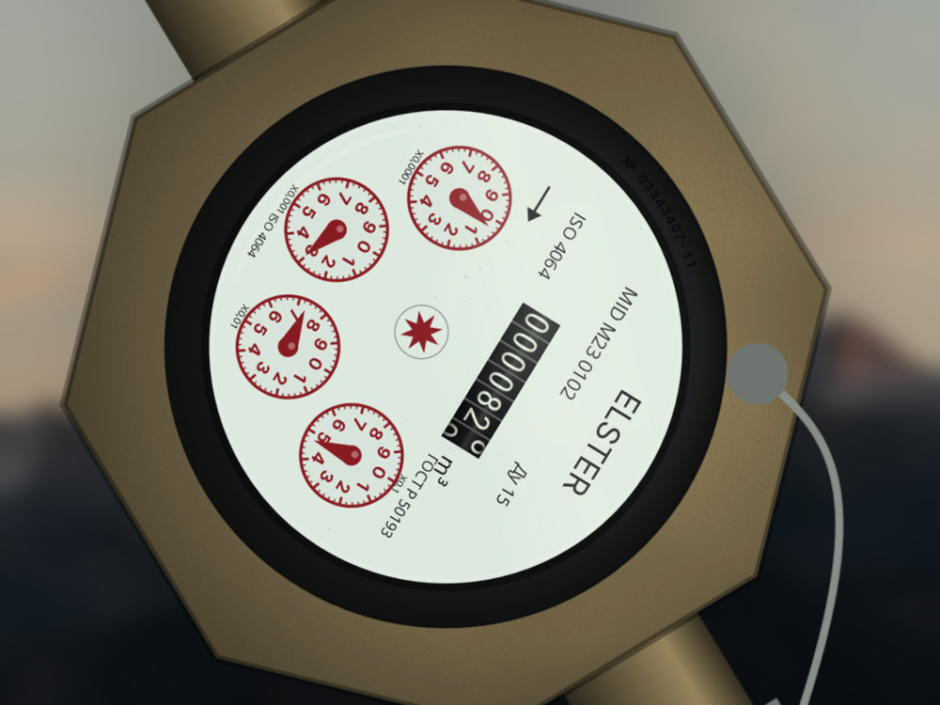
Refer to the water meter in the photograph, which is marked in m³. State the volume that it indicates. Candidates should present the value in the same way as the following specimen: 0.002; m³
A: 828.4730; m³
